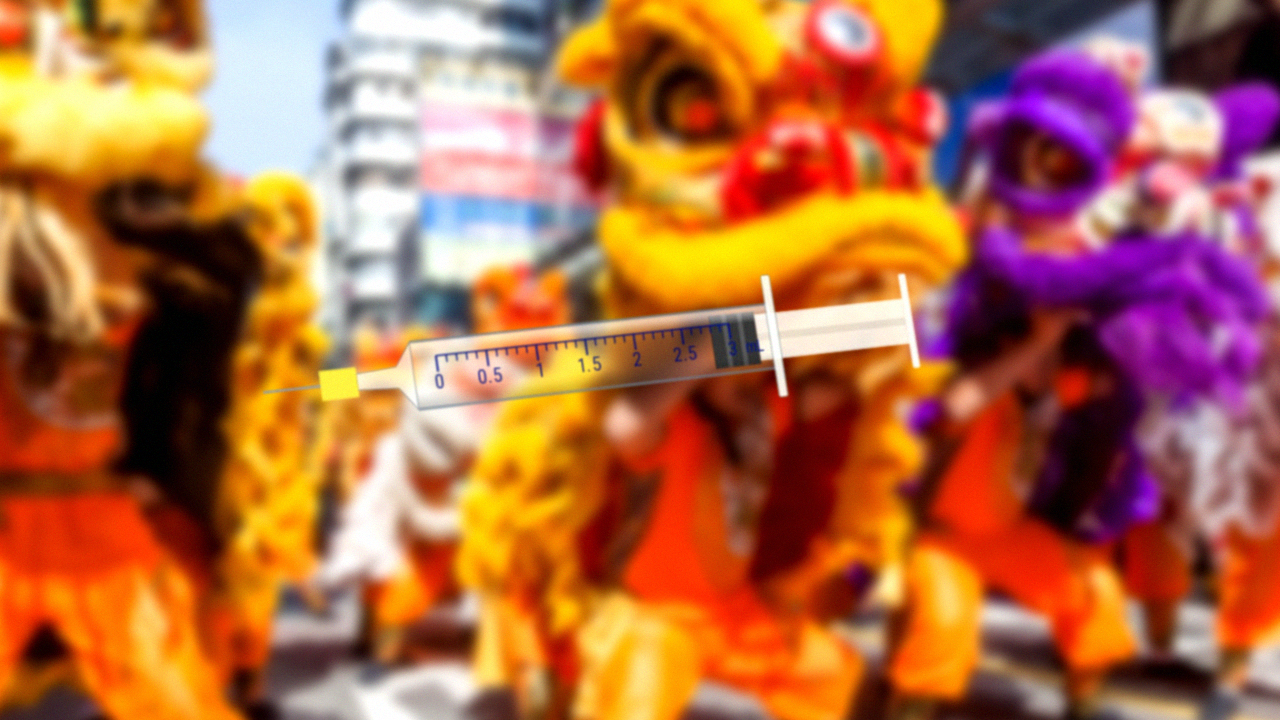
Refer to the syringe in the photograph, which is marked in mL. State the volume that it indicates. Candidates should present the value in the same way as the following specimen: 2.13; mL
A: 2.8; mL
